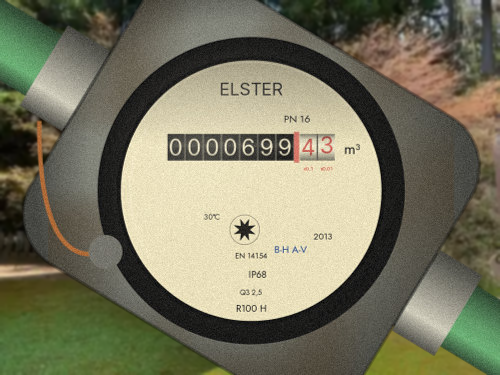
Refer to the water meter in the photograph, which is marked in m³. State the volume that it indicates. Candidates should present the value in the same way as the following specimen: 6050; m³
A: 699.43; m³
